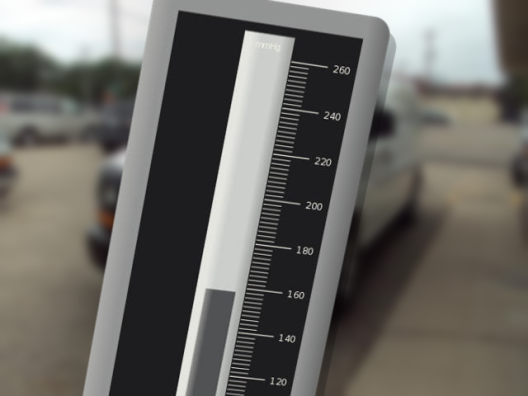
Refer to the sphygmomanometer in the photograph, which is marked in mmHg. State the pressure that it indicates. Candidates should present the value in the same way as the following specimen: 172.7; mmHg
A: 158; mmHg
